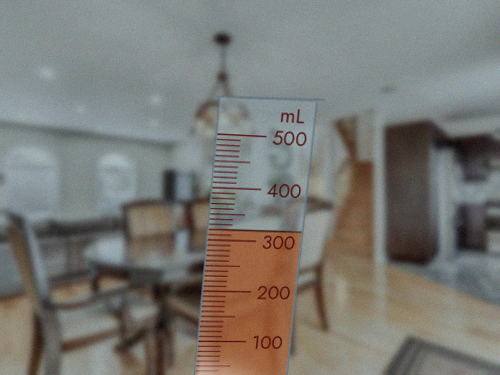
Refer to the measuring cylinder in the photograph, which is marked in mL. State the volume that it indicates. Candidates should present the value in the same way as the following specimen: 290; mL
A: 320; mL
